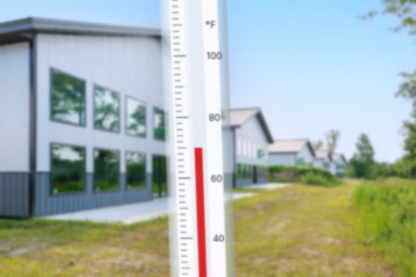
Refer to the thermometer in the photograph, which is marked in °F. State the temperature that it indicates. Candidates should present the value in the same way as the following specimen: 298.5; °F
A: 70; °F
